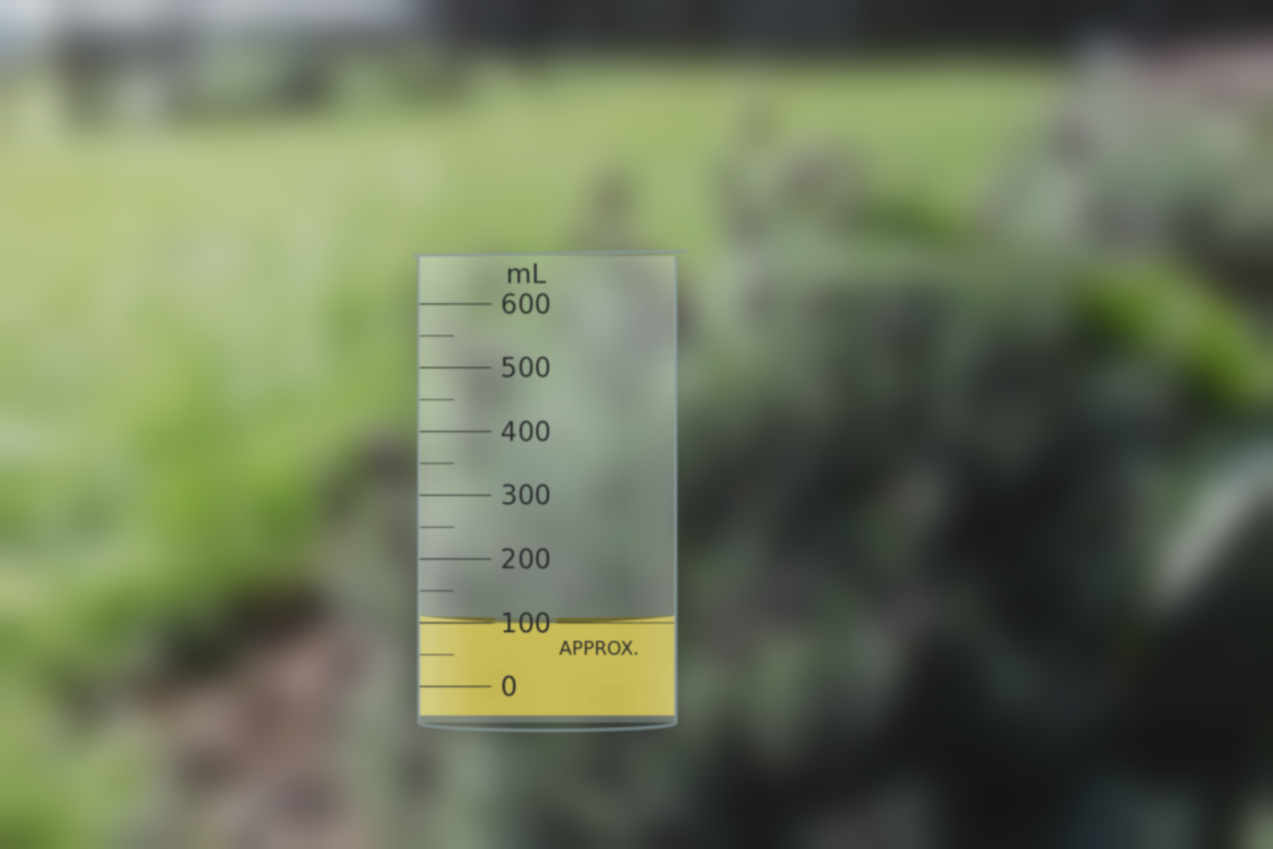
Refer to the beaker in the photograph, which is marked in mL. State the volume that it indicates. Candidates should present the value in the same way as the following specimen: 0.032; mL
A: 100; mL
